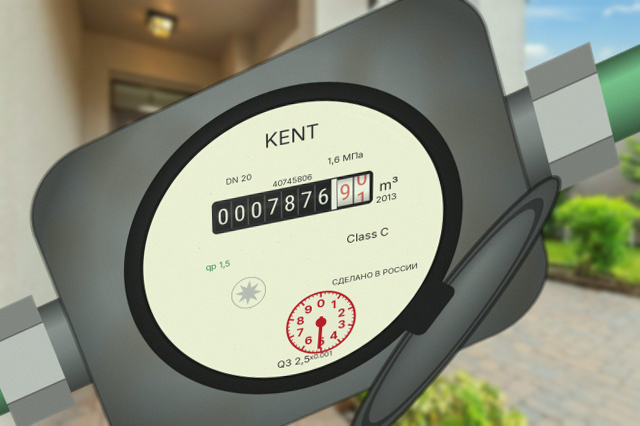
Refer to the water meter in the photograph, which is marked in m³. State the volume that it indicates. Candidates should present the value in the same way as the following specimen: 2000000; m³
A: 7876.905; m³
